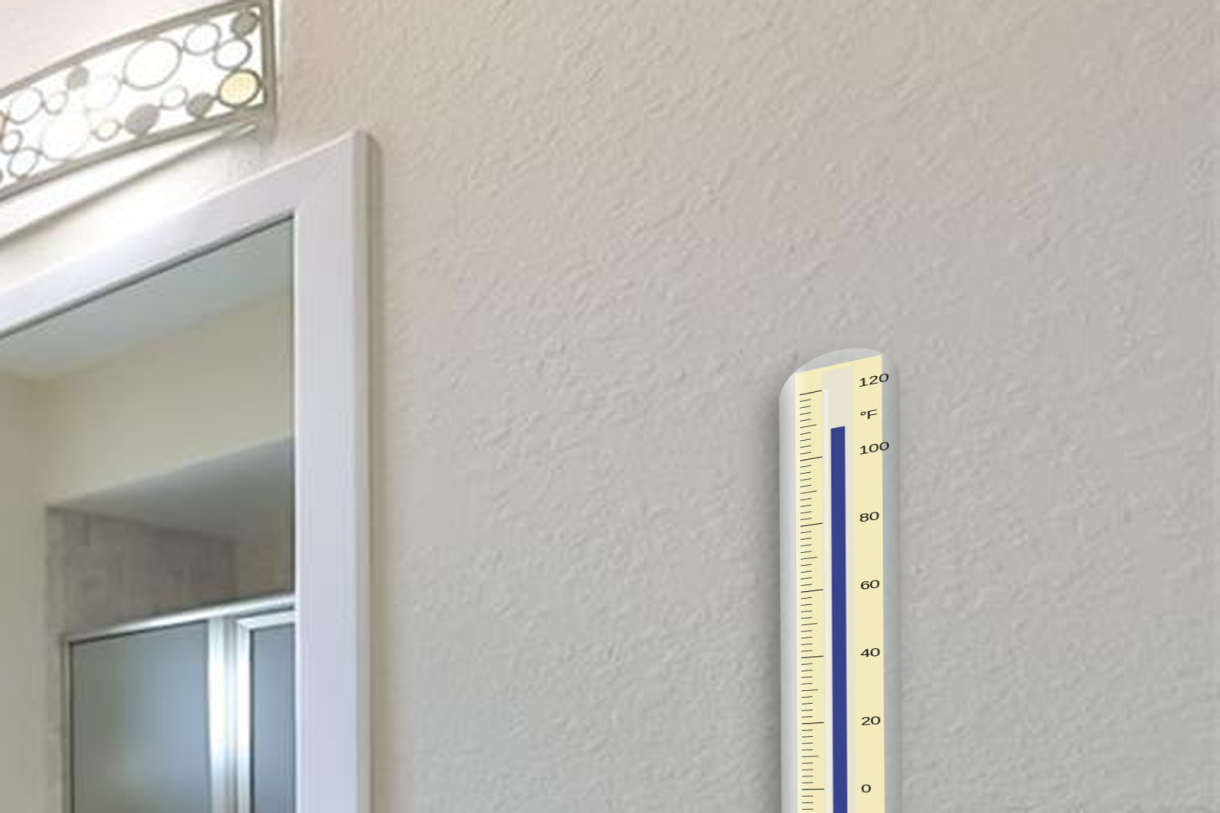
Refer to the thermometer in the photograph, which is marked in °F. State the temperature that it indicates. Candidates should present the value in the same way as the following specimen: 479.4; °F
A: 108; °F
